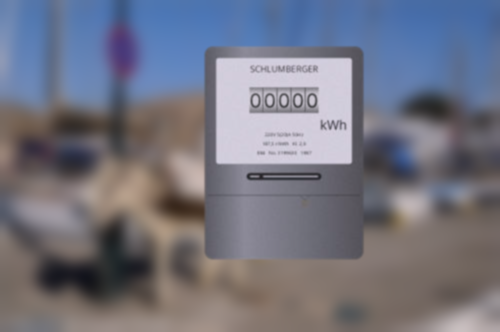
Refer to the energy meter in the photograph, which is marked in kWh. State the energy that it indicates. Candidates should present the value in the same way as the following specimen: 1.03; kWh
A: 0; kWh
